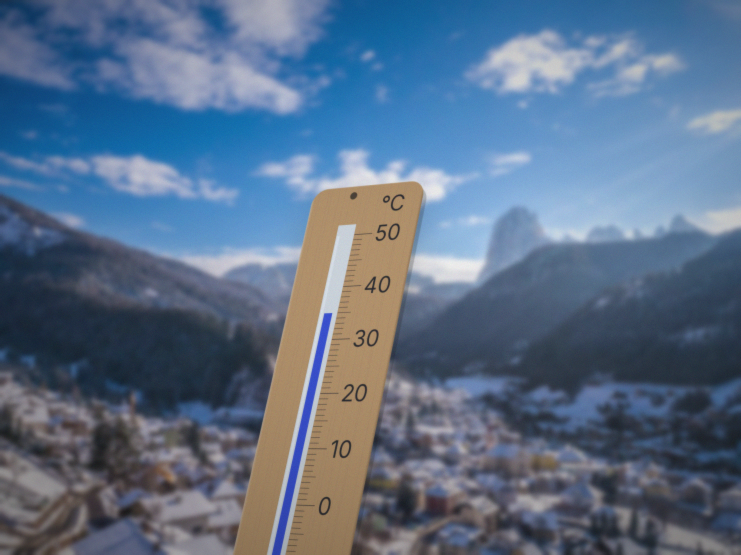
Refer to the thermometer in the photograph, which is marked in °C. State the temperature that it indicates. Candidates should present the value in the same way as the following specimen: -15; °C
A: 35; °C
